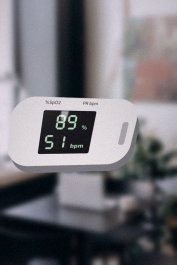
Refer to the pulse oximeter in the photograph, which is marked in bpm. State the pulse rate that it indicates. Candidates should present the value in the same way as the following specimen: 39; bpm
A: 51; bpm
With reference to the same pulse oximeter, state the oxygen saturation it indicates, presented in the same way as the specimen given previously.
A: 89; %
